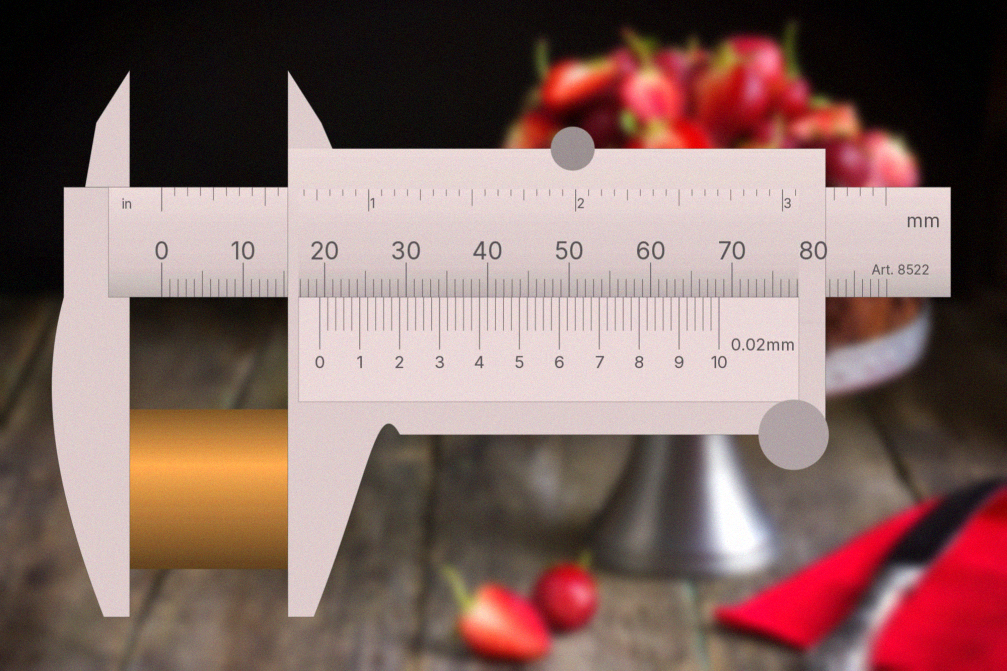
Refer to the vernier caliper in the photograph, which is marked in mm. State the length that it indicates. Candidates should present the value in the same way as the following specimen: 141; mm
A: 19.4; mm
